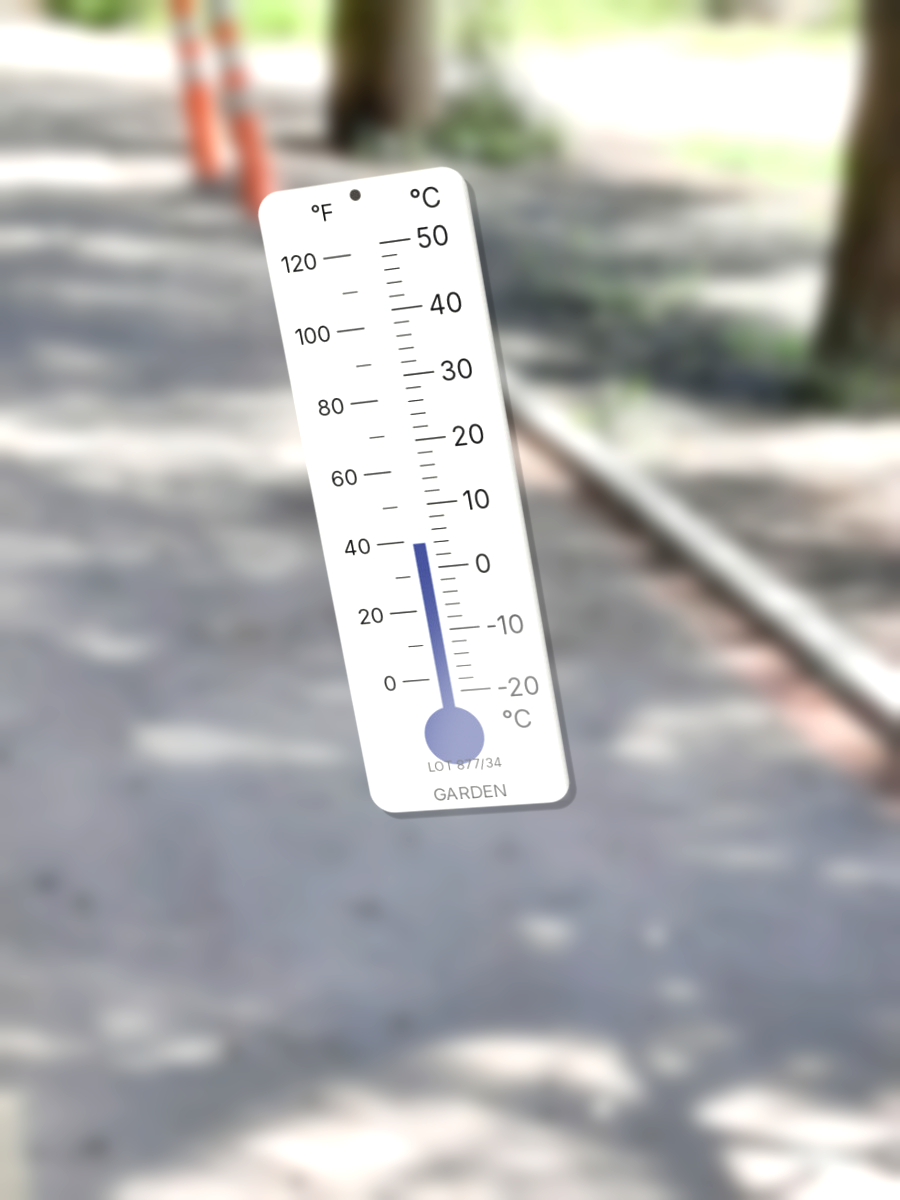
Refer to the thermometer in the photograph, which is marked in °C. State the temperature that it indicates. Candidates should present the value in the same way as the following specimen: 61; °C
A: 4; °C
